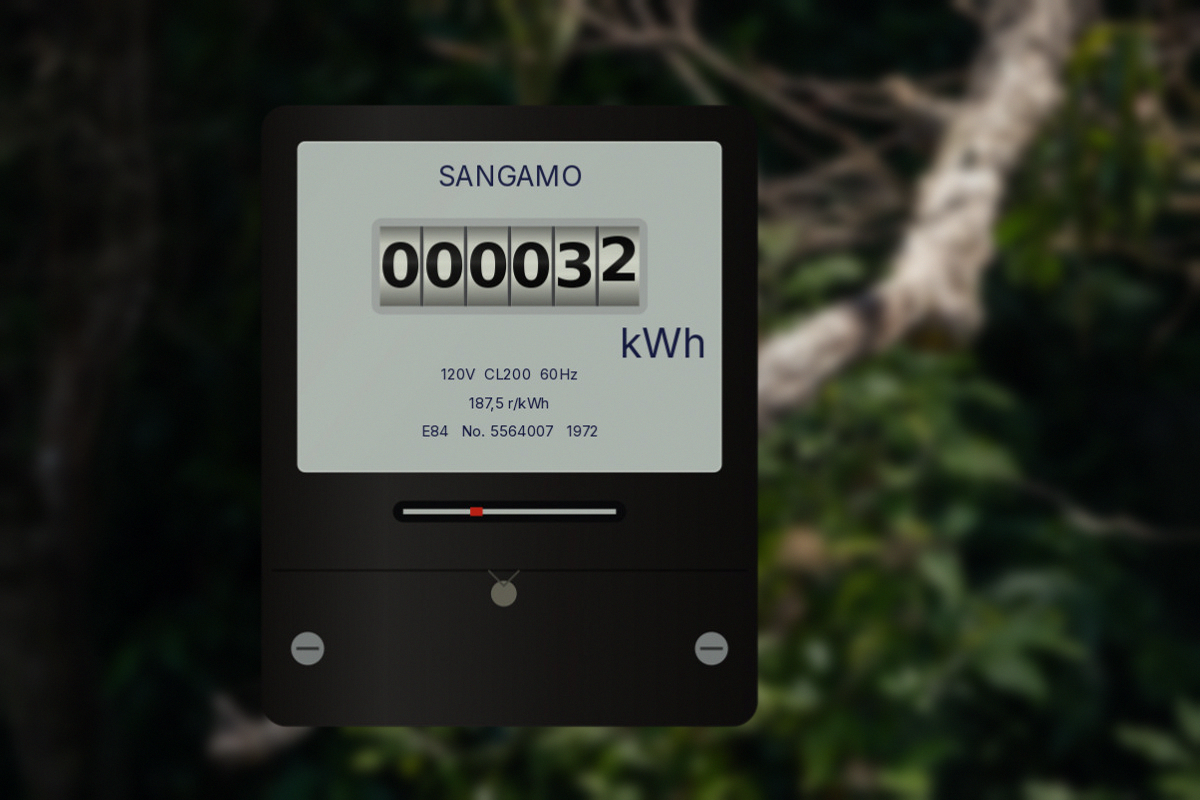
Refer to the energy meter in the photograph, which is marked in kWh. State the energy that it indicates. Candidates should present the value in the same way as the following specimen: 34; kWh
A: 32; kWh
